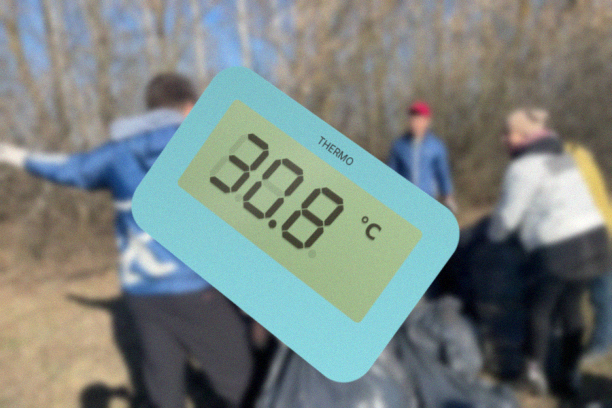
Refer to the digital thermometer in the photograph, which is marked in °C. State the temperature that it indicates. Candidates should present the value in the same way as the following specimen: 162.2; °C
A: 30.8; °C
